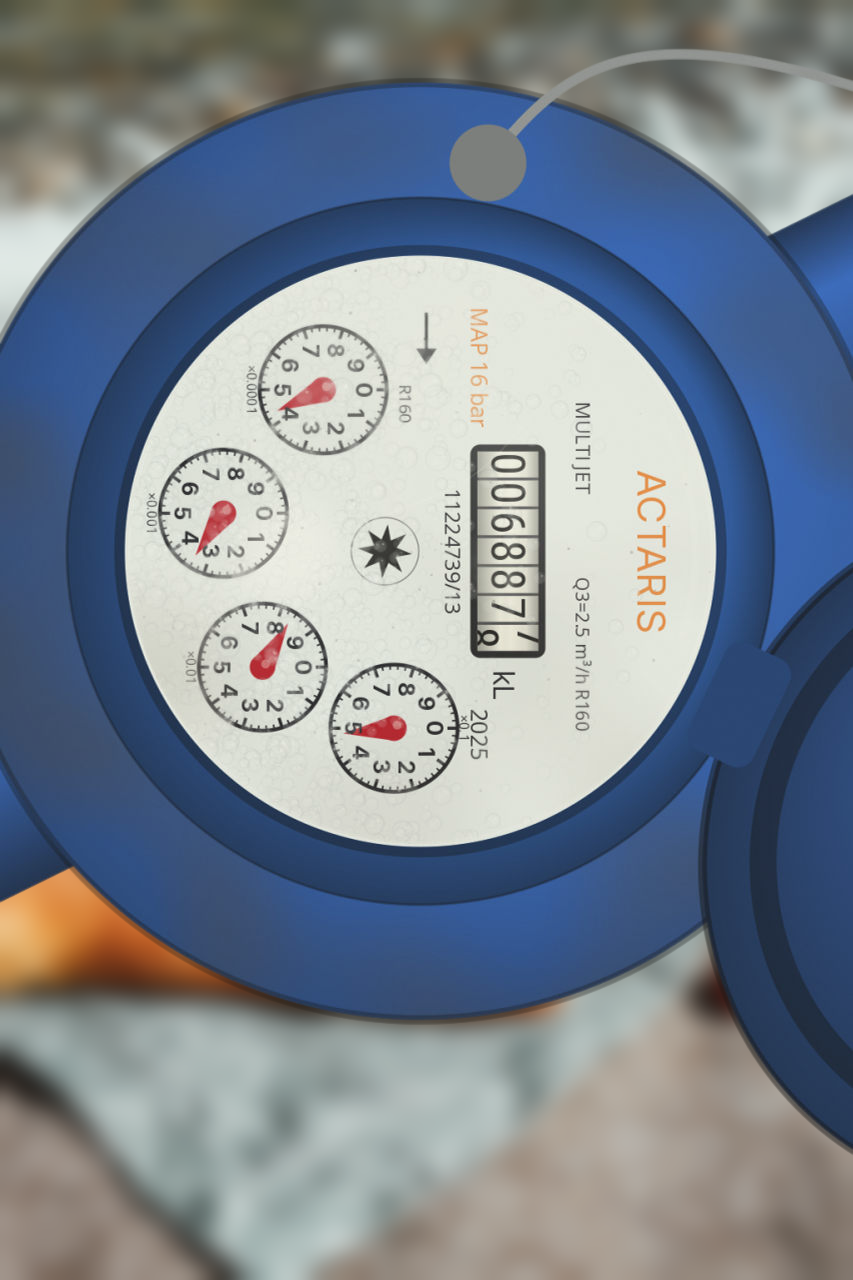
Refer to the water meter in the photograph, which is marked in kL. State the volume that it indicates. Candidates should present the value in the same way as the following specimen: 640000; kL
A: 68877.4834; kL
